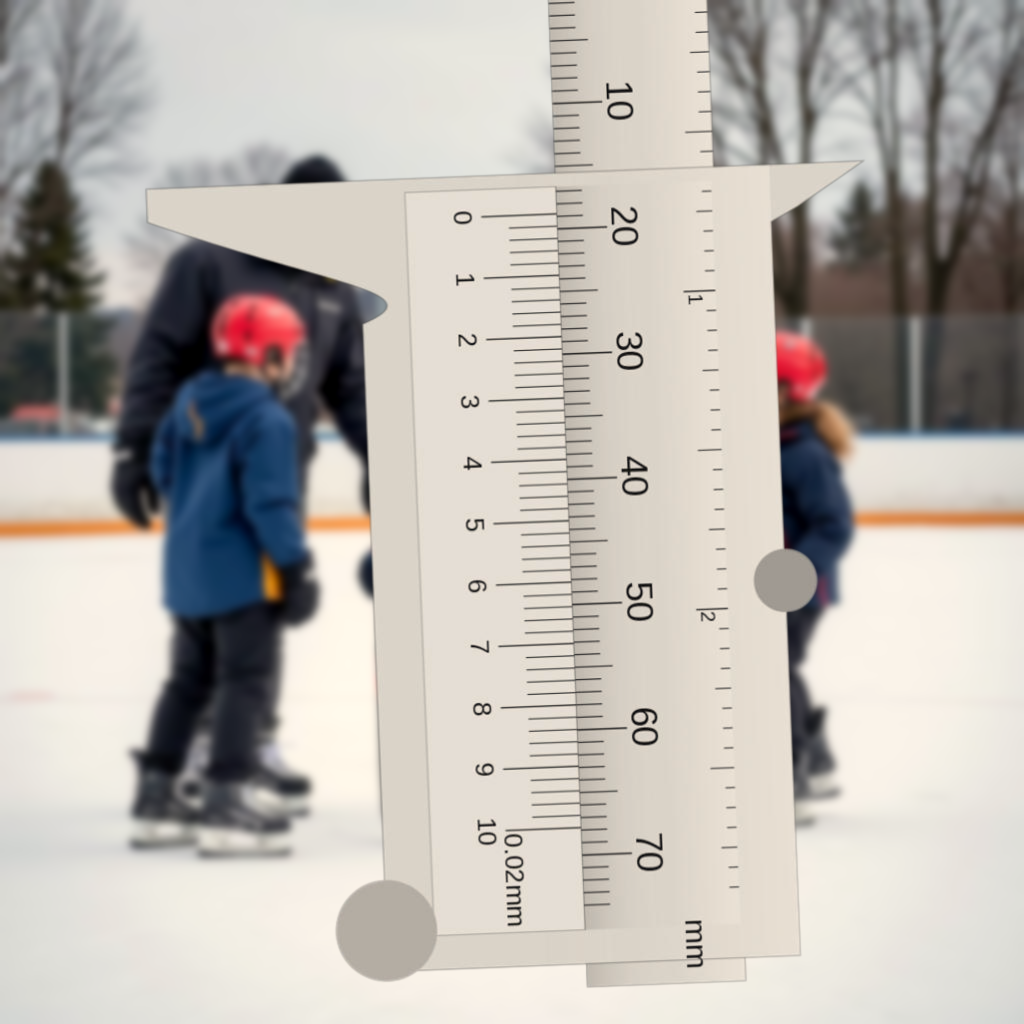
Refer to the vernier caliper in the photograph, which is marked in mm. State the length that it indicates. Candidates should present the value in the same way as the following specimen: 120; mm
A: 18.8; mm
